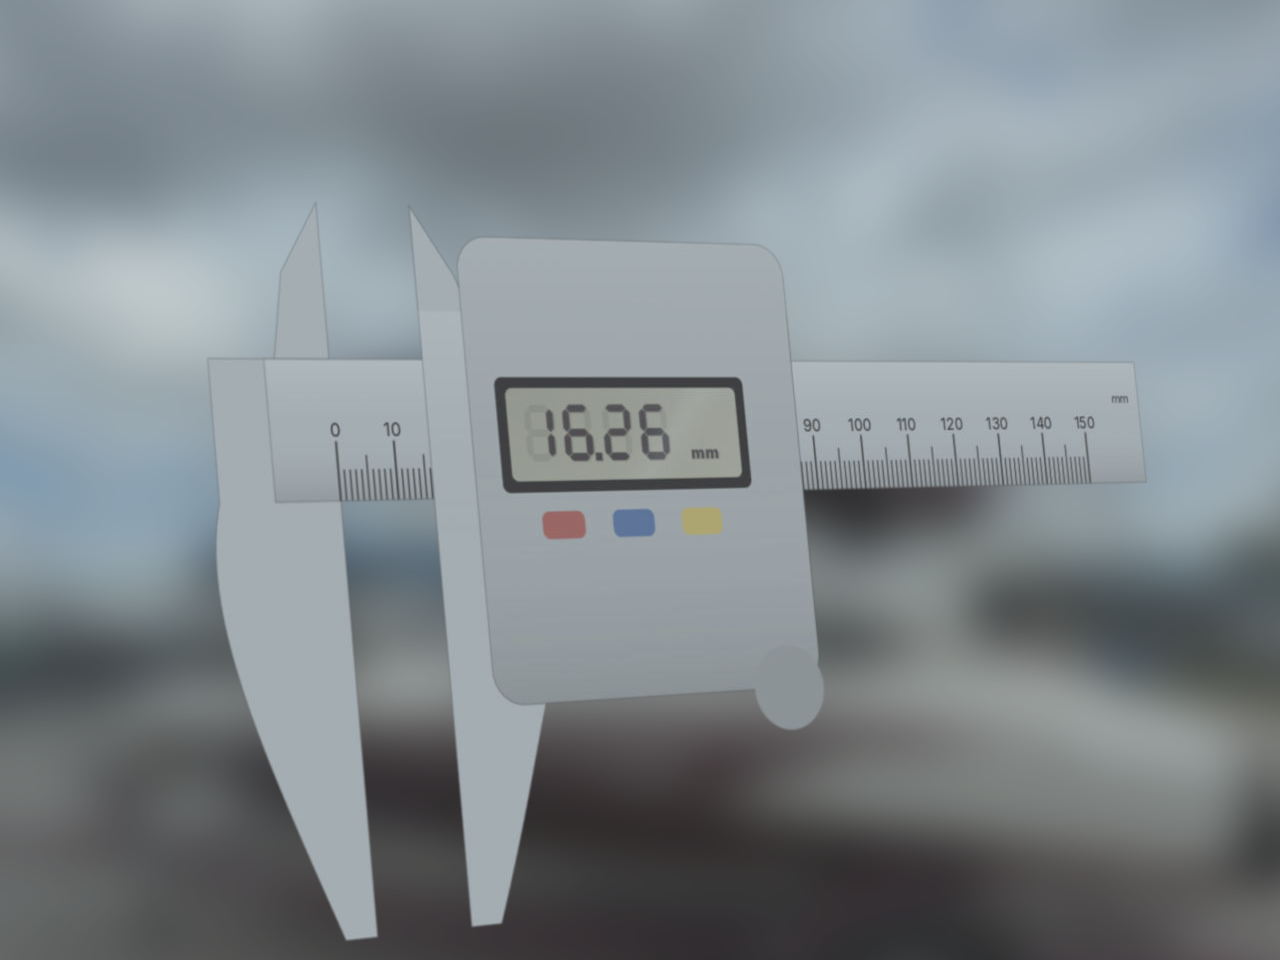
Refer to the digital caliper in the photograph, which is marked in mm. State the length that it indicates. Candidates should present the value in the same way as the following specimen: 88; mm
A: 16.26; mm
